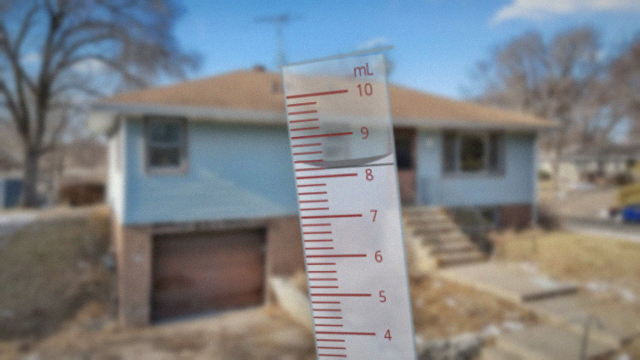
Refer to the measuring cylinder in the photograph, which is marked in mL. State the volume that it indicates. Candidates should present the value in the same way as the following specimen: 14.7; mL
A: 8.2; mL
